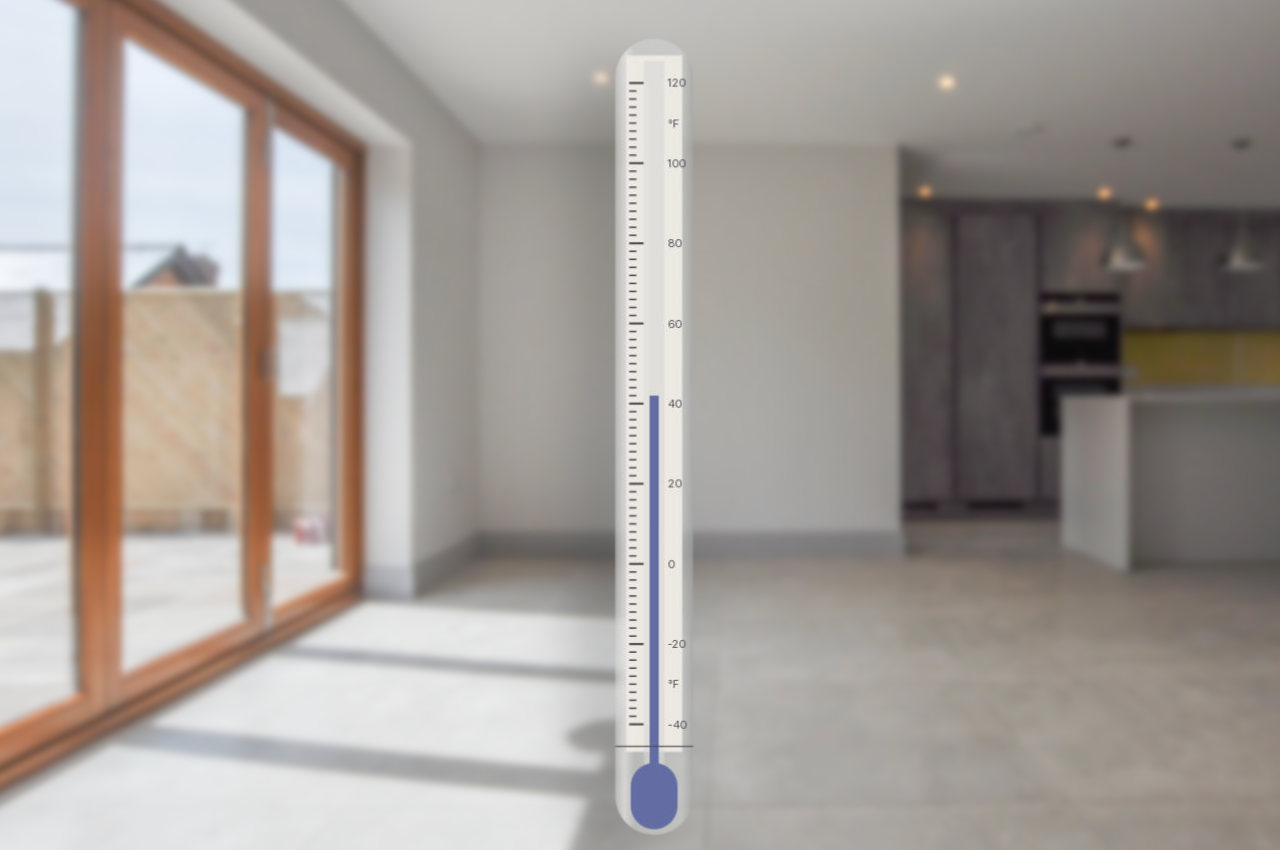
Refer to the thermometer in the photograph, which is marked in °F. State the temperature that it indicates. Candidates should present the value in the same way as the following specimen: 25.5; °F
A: 42; °F
